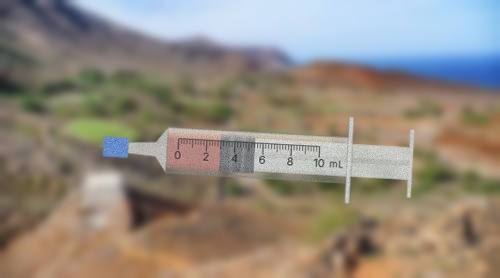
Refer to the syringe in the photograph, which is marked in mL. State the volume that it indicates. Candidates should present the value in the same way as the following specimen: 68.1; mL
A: 3; mL
